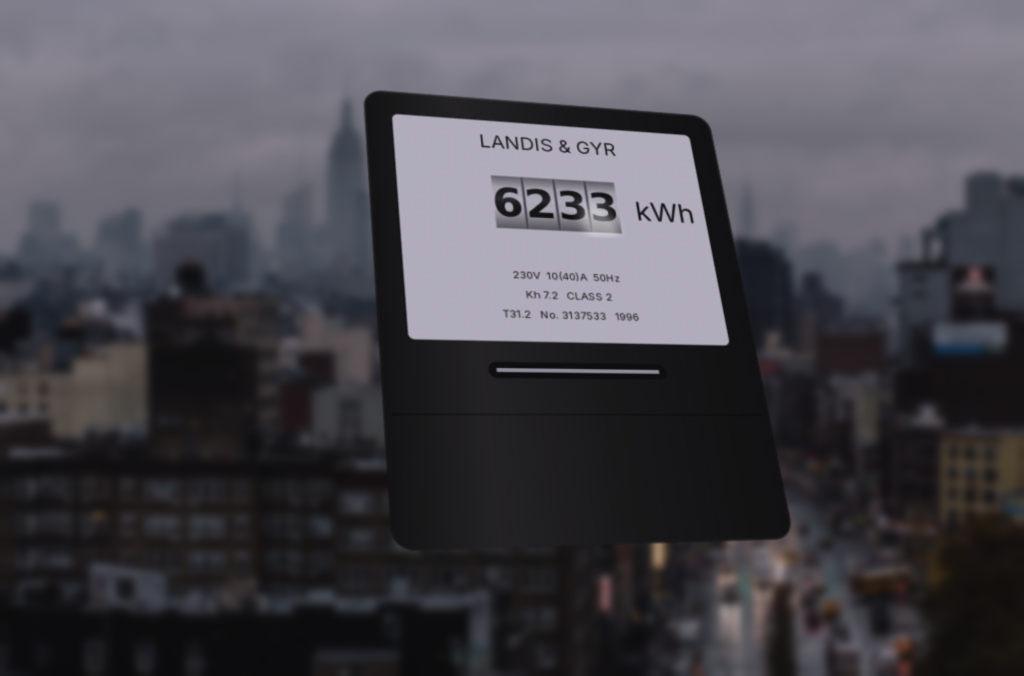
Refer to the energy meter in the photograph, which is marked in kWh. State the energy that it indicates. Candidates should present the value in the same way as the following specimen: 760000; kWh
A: 6233; kWh
